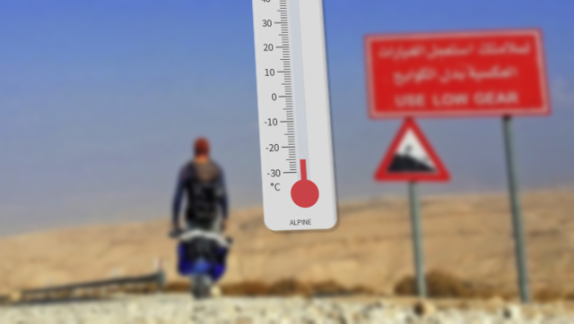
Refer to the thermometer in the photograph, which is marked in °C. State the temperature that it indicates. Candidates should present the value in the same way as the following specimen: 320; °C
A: -25; °C
